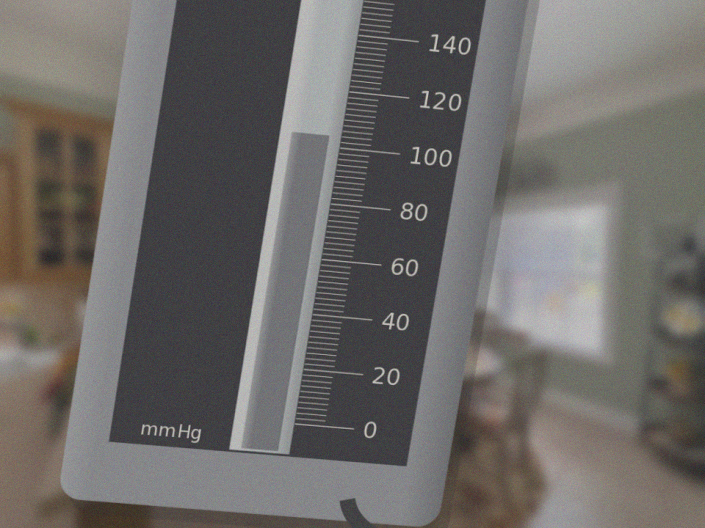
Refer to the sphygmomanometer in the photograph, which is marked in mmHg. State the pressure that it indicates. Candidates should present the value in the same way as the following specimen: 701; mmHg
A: 104; mmHg
